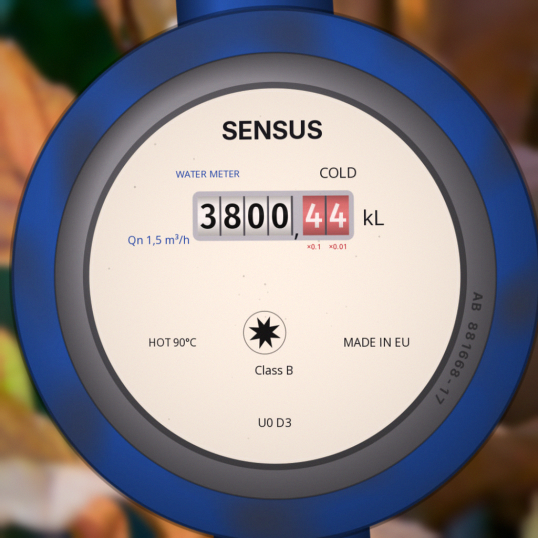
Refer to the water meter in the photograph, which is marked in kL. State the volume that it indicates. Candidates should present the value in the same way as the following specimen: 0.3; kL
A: 3800.44; kL
